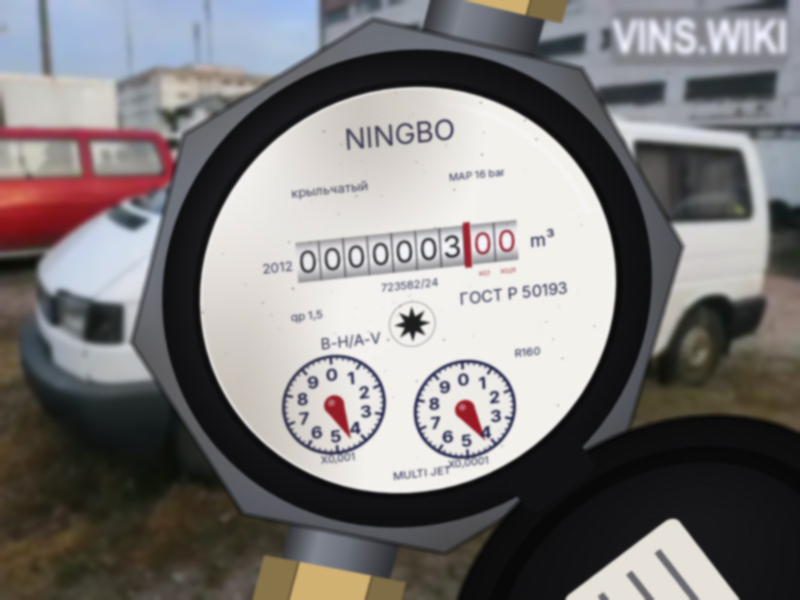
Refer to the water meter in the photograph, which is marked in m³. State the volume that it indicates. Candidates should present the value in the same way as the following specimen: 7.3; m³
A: 3.0044; m³
